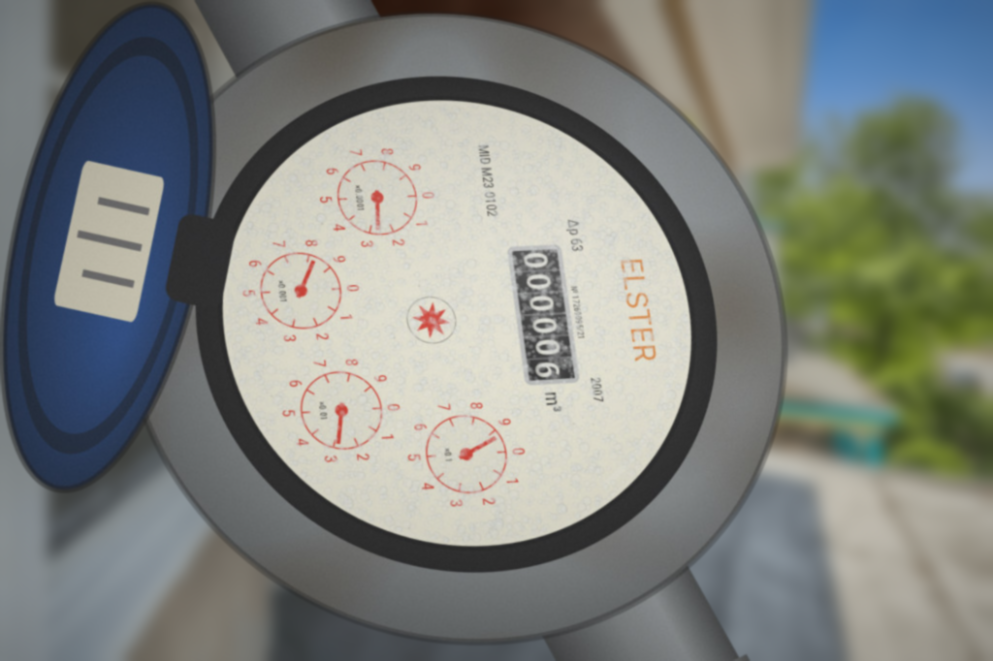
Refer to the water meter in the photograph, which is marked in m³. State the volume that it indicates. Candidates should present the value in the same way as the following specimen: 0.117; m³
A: 5.9282; m³
